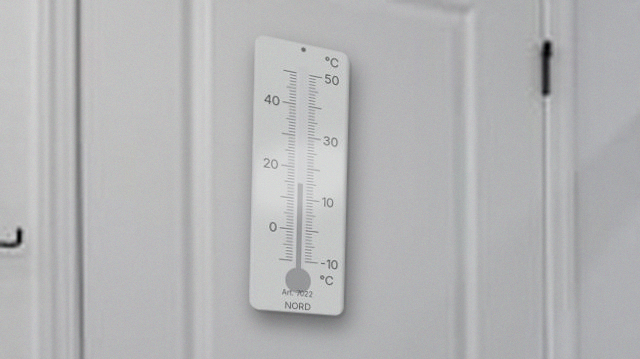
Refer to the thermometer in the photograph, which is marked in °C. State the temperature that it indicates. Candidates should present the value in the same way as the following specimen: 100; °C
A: 15; °C
